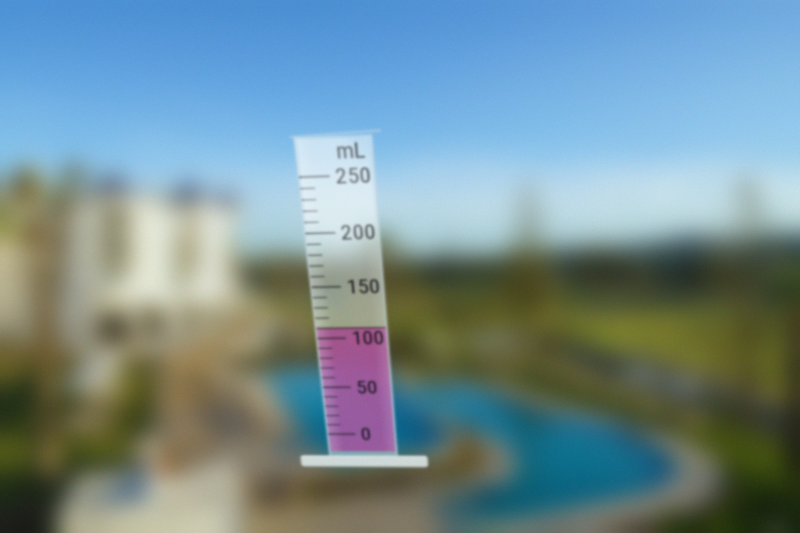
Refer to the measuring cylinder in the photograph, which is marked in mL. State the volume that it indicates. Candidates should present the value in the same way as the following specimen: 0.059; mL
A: 110; mL
